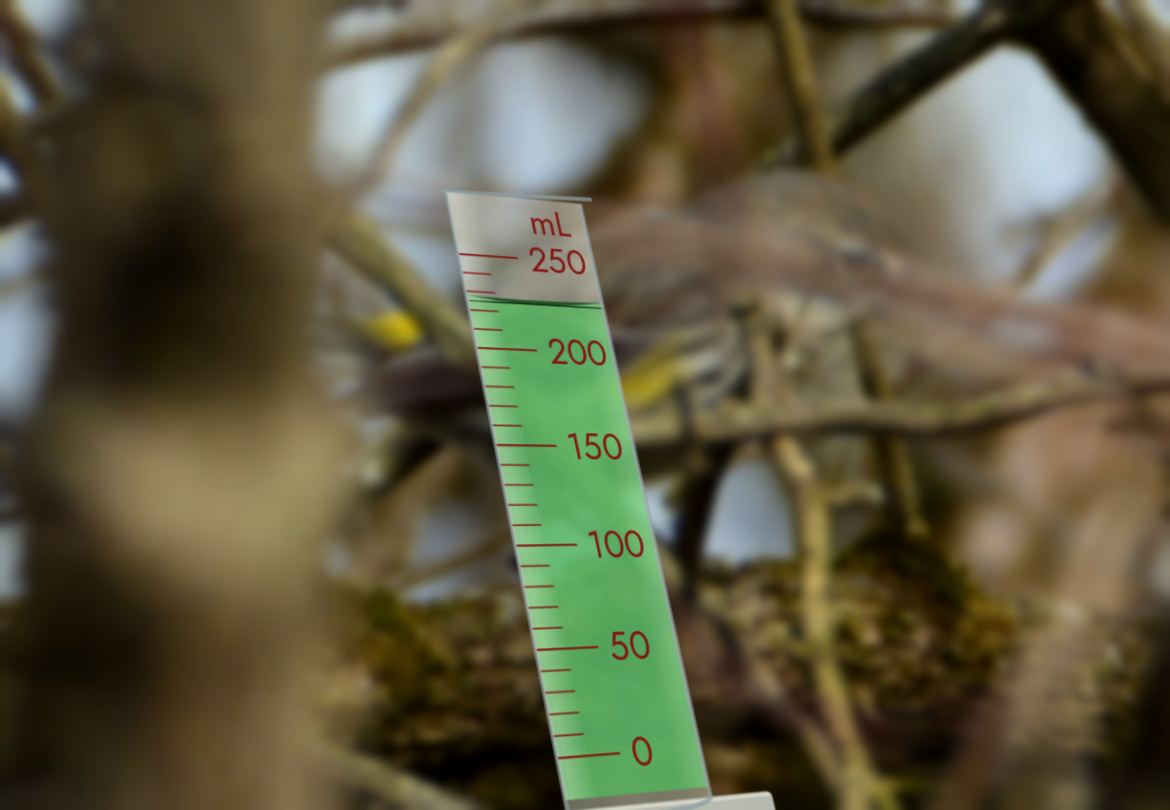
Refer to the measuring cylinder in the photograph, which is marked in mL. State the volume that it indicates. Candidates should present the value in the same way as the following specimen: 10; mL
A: 225; mL
